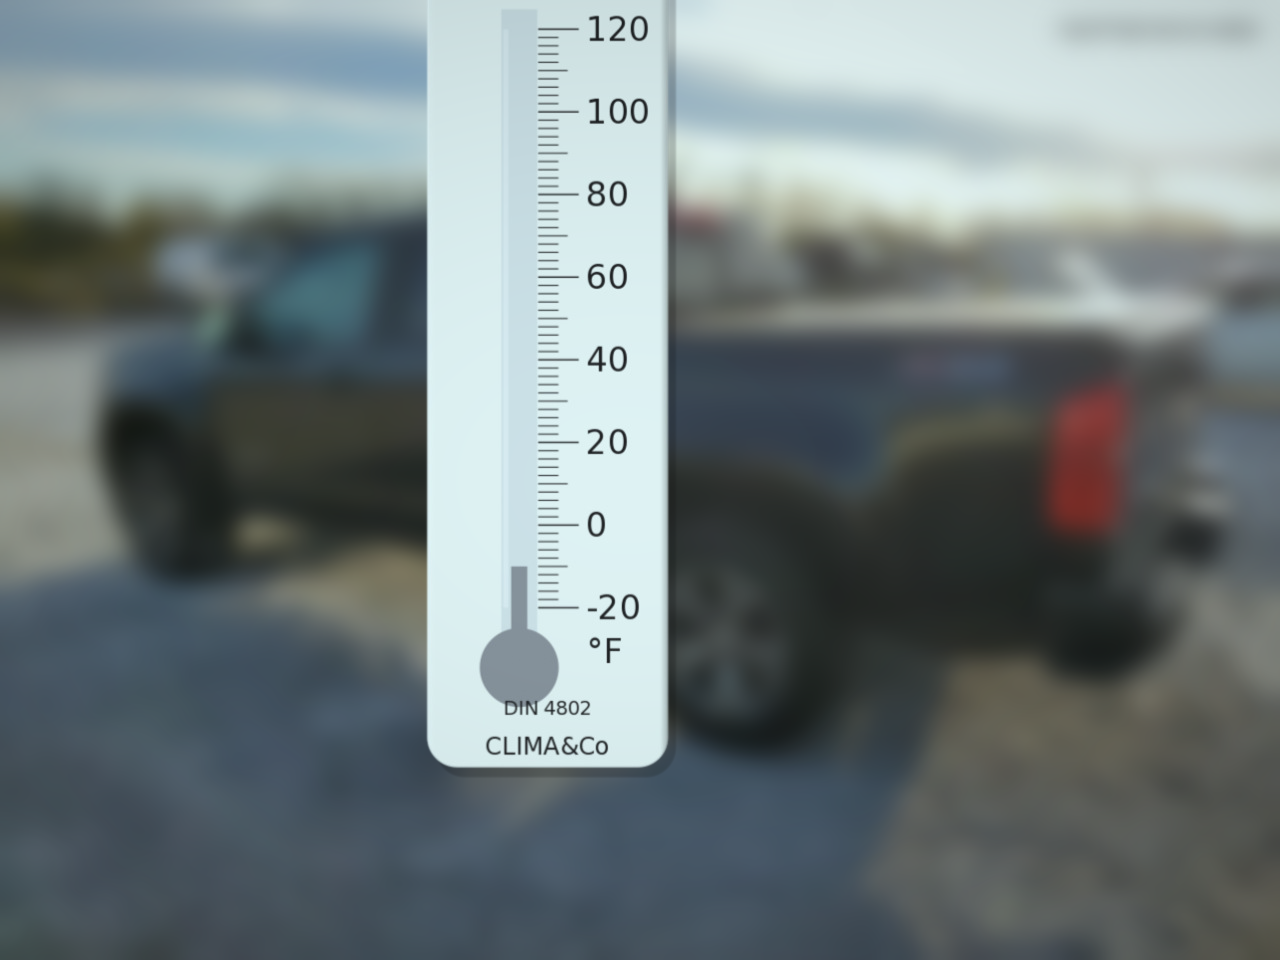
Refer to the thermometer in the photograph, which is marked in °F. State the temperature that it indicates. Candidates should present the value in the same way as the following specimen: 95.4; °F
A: -10; °F
